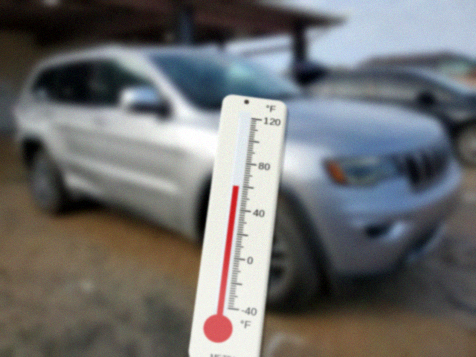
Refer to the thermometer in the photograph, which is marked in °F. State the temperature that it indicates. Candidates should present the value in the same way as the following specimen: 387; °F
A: 60; °F
